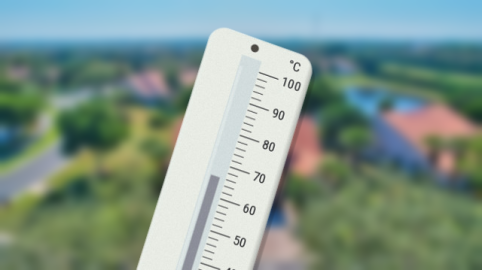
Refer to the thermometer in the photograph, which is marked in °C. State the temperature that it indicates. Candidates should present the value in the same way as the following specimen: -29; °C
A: 66; °C
